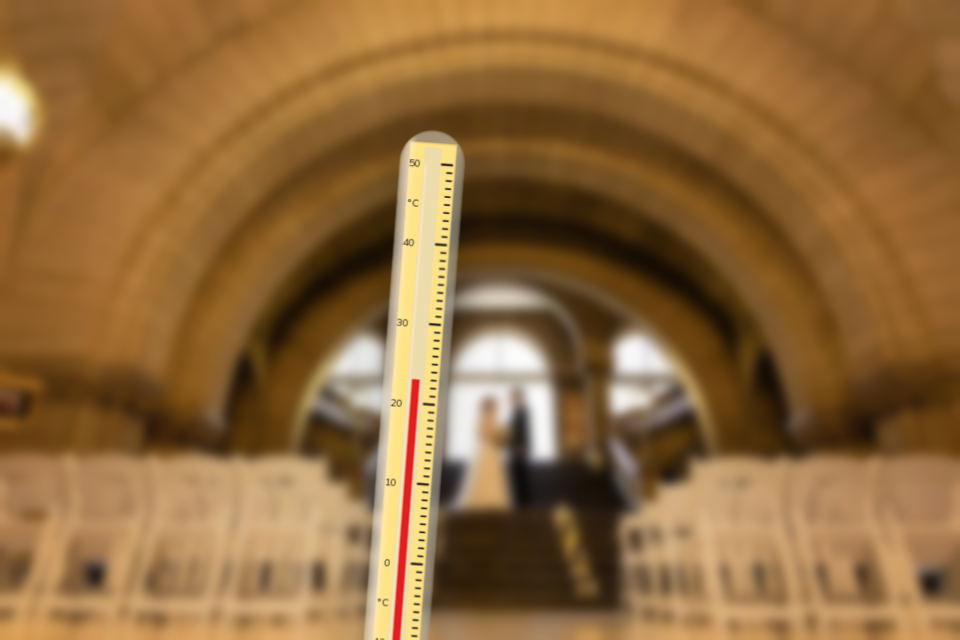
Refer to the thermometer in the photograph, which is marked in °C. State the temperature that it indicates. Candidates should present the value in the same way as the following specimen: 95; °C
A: 23; °C
